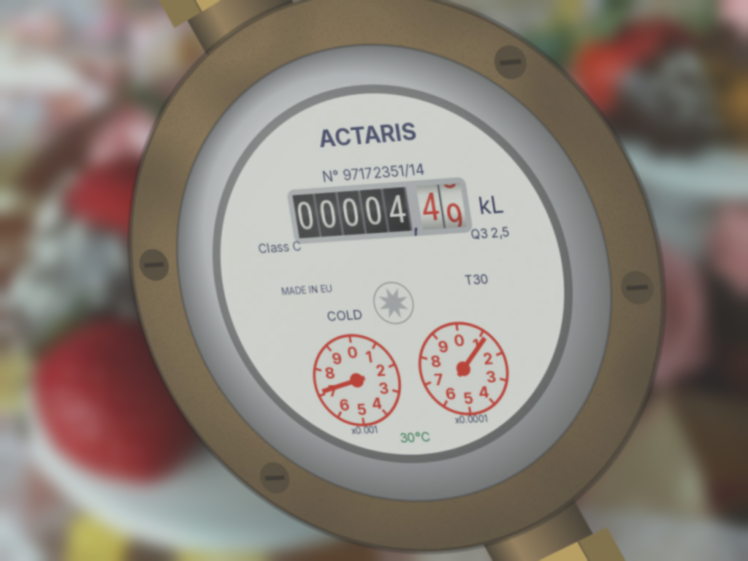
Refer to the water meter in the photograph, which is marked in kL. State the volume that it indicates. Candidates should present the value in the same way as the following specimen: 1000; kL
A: 4.4871; kL
